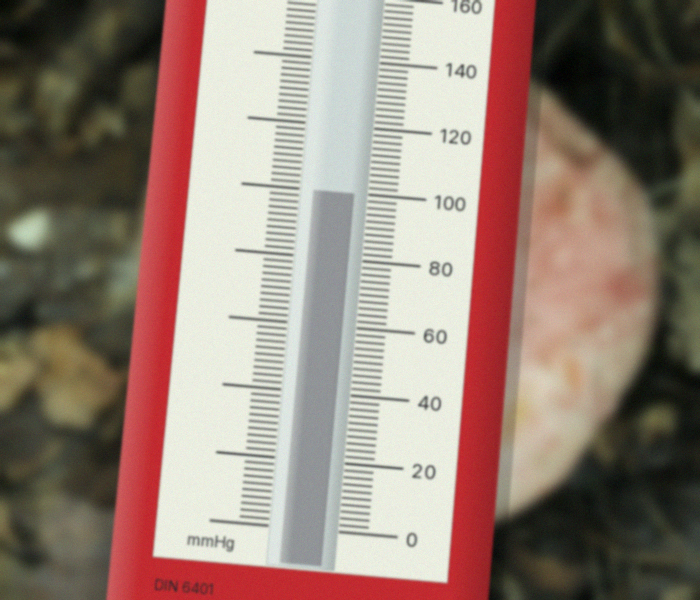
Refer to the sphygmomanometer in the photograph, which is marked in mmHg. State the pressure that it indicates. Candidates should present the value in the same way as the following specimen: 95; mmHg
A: 100; mmHg
